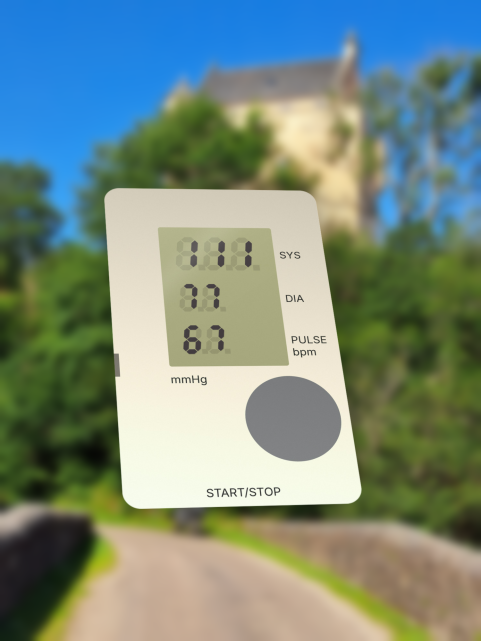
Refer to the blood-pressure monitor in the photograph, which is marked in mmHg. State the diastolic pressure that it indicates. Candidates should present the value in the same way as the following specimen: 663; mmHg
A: 77; mmHg
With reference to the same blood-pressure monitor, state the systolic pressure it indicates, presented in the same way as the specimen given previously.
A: 111; mmHg
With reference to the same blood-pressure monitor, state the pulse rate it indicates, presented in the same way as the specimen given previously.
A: 67; bpm
